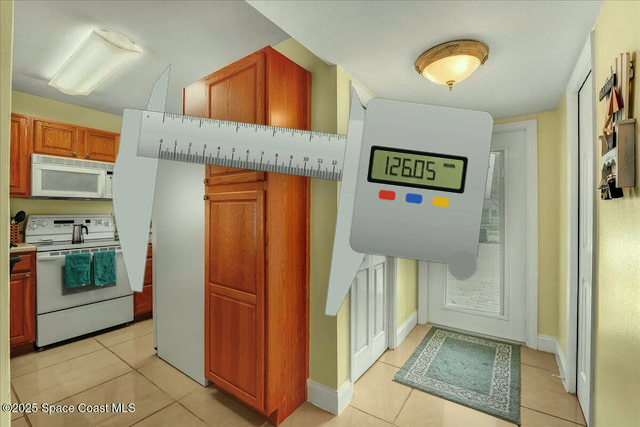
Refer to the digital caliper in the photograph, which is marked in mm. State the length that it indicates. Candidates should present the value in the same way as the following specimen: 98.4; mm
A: 126.05; mm
